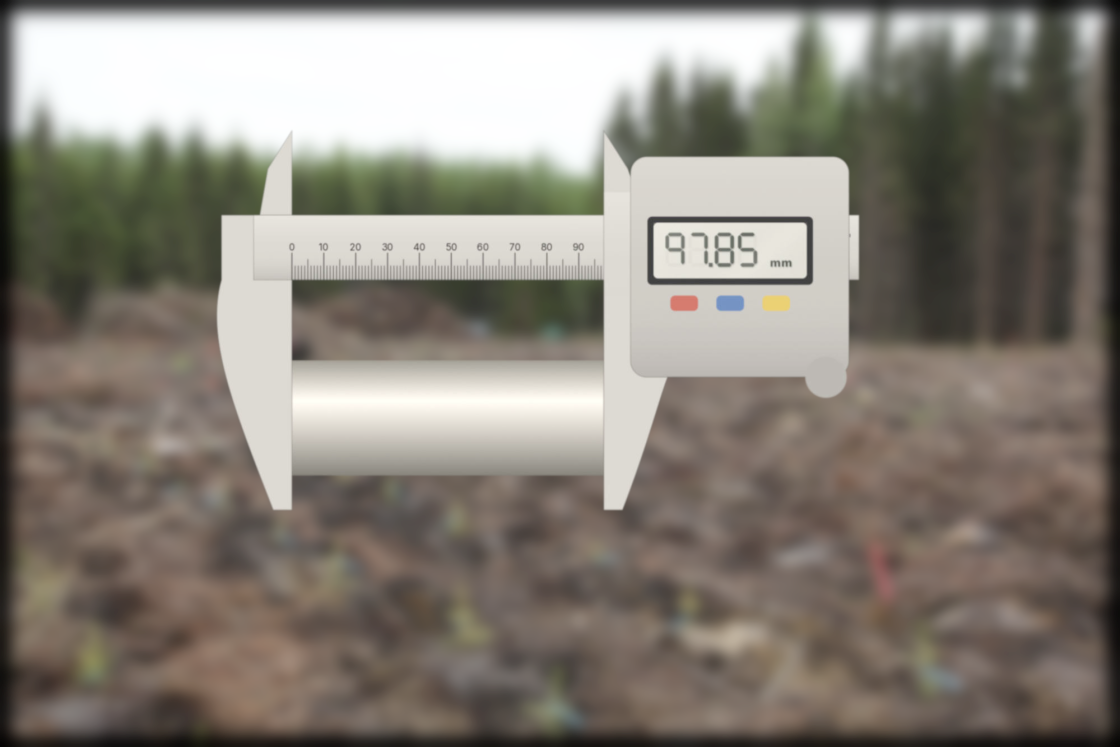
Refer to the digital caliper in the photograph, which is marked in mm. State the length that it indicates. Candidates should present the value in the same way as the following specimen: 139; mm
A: 97.85; mm
